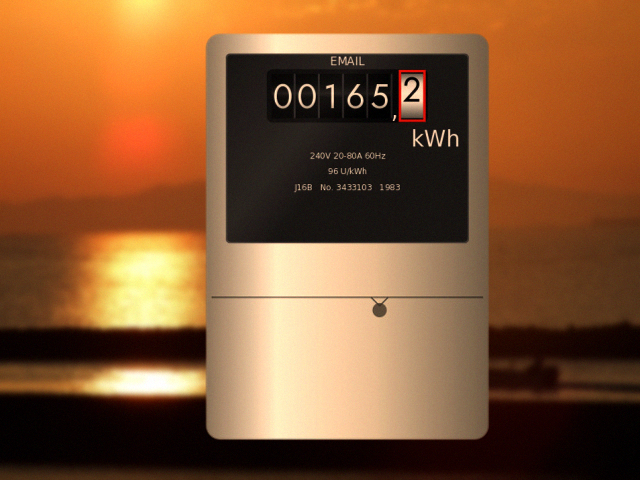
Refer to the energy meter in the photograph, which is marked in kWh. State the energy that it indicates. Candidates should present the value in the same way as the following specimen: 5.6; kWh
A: 165.2; kWh
